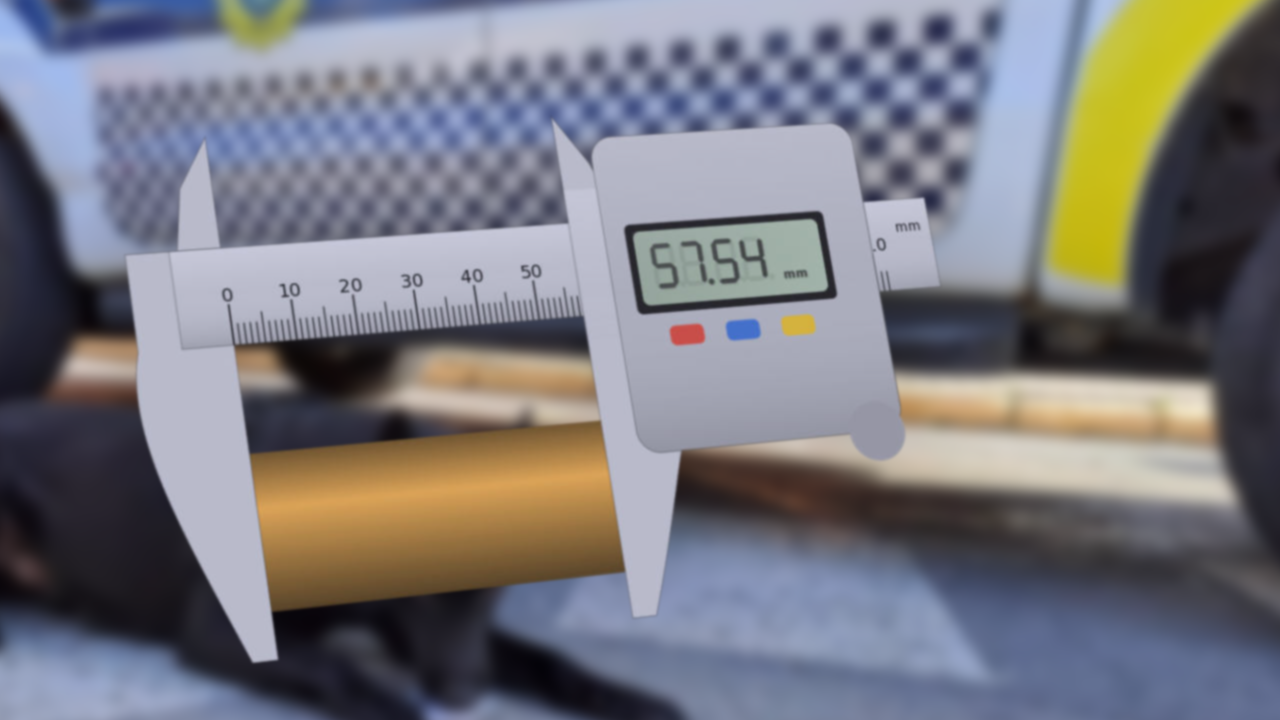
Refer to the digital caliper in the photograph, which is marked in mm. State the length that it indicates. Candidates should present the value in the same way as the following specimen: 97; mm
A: 57.54; mm
